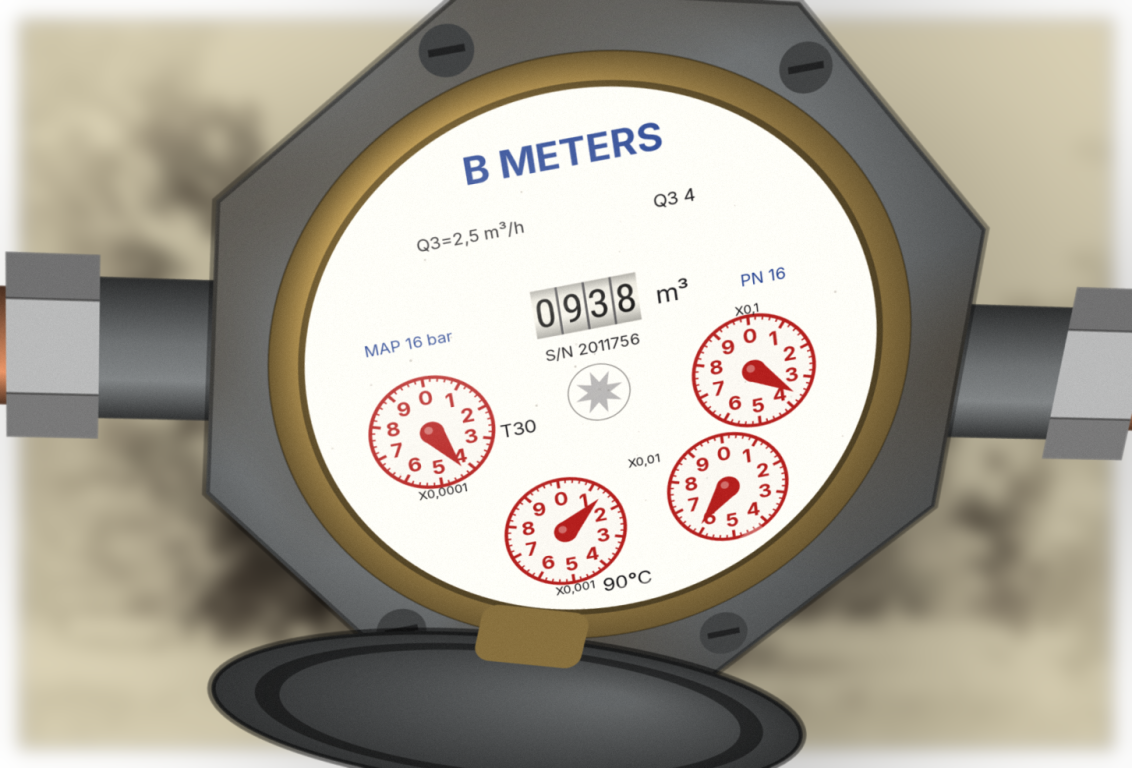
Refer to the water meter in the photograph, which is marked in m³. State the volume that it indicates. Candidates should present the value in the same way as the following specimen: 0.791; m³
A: 938.3614; m³
